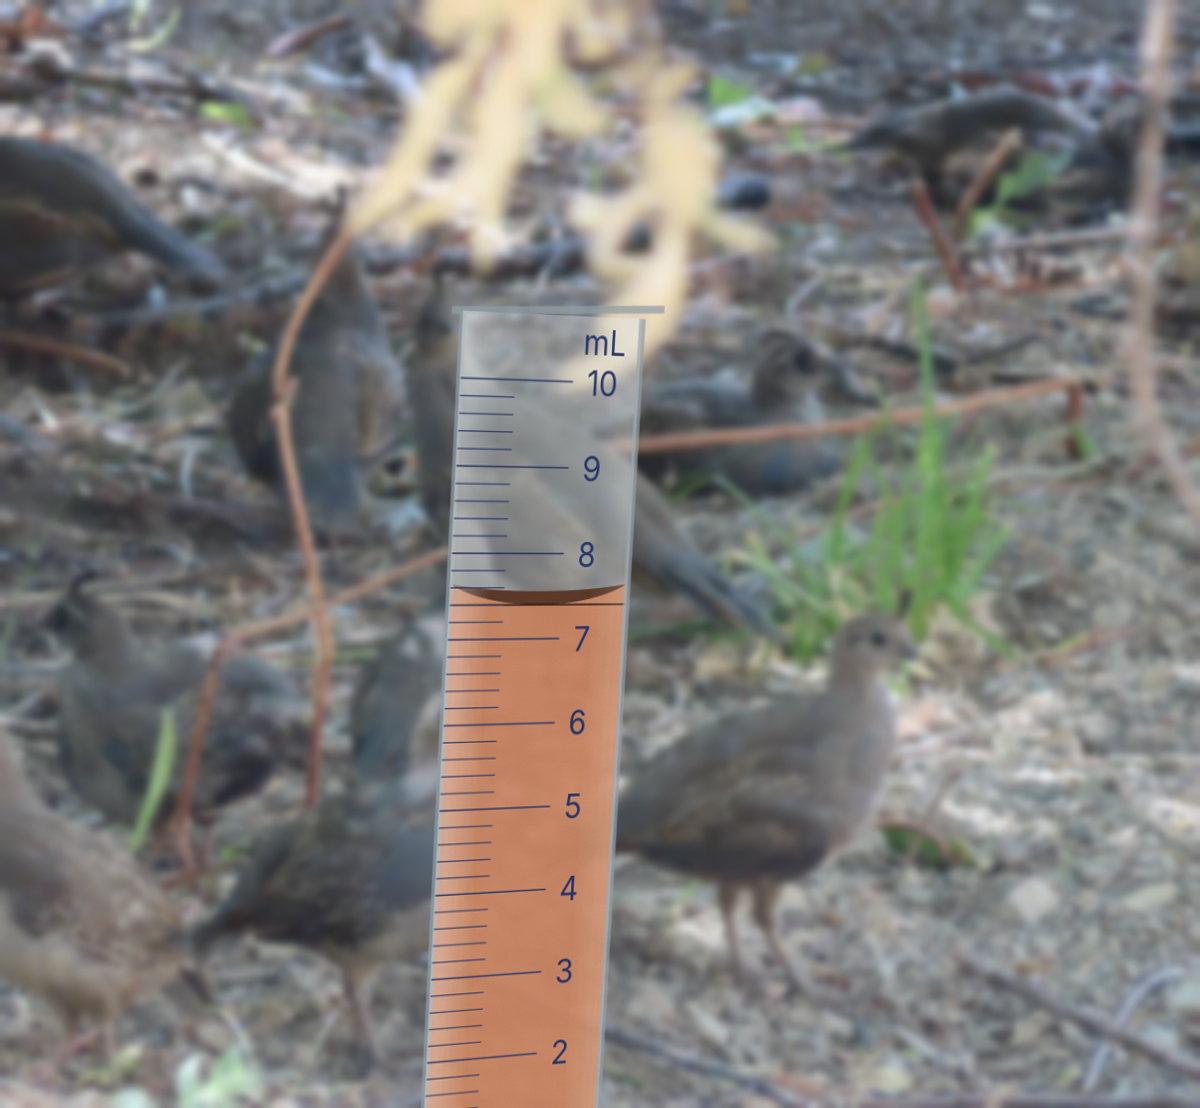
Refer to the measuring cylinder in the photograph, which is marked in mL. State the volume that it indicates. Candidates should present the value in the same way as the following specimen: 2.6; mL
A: 7.4; mL
